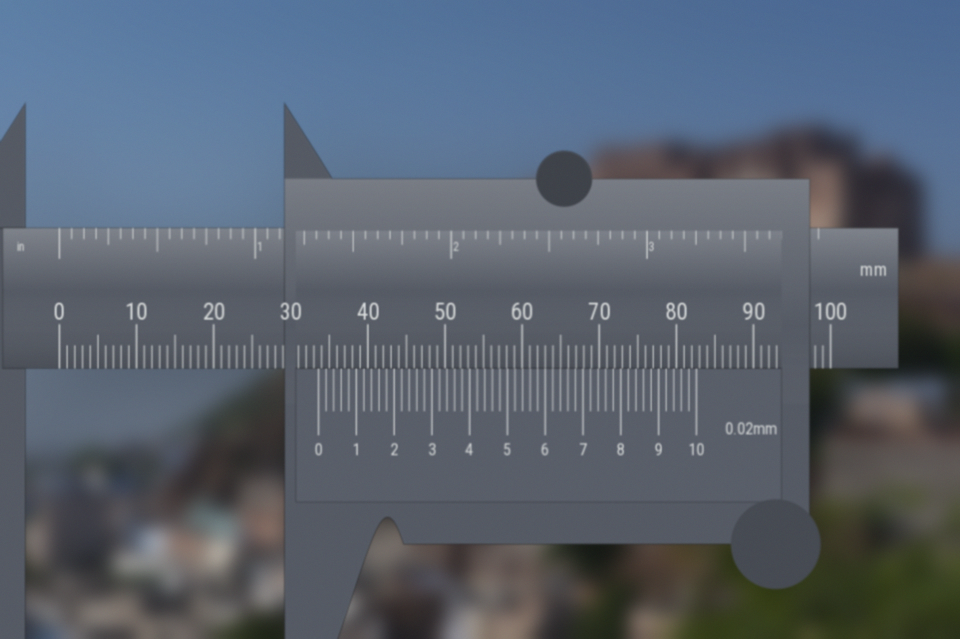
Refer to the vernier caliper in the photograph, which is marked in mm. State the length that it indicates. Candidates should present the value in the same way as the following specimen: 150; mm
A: 33.6; mm
